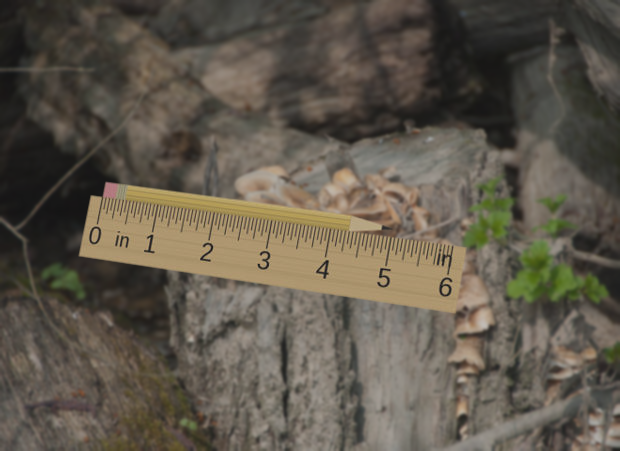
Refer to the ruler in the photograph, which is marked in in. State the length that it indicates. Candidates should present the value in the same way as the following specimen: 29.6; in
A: 5; in
